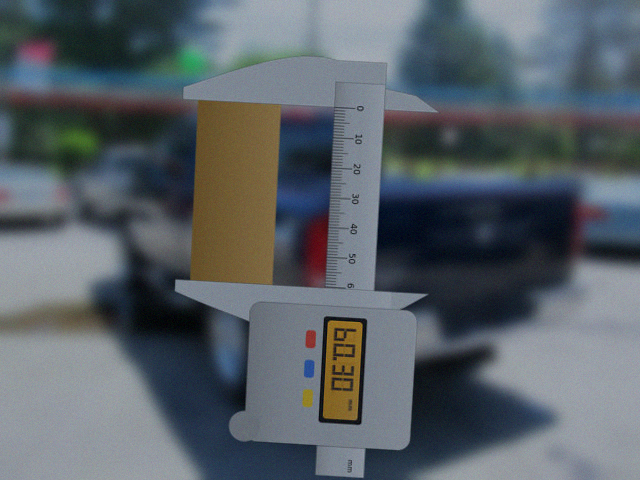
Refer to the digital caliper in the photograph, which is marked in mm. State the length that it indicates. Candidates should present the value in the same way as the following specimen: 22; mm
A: 60.30; mm
